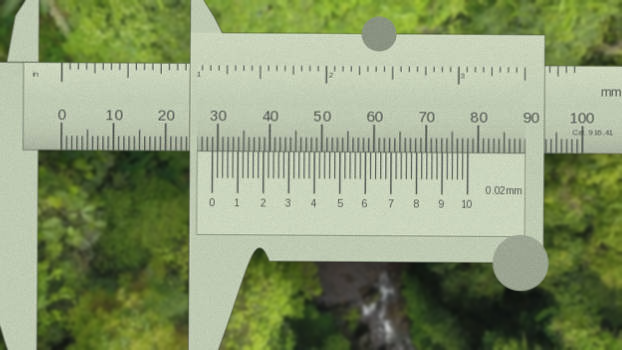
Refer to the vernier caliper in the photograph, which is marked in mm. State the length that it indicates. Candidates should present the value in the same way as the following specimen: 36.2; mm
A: 29.0; mm
